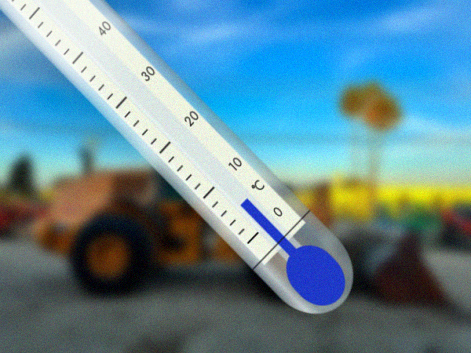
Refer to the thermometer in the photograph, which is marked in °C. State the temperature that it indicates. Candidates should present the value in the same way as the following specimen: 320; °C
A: 5; °C
